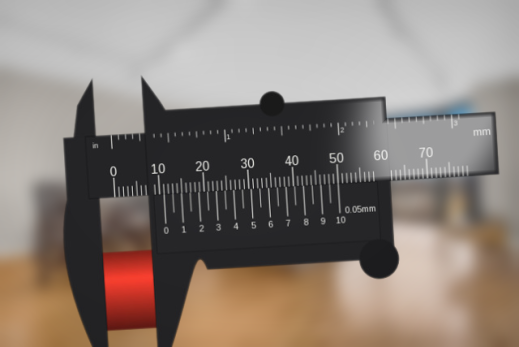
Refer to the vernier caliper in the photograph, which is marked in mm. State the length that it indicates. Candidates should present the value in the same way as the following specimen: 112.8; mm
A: 11.0; mm
